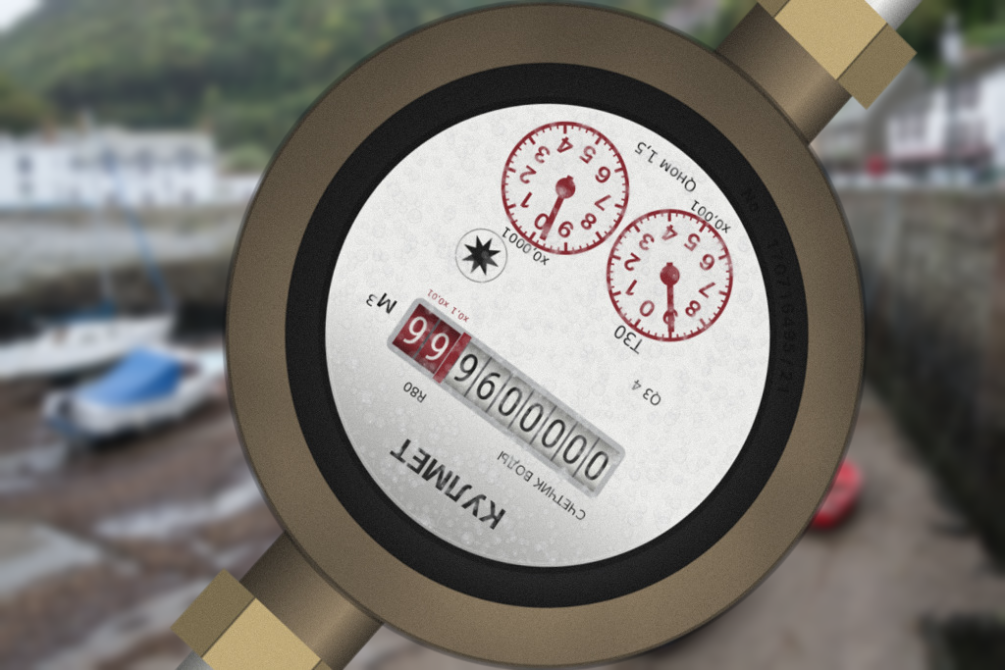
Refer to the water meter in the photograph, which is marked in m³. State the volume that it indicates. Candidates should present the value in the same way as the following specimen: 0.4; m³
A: 96.6689; m³
